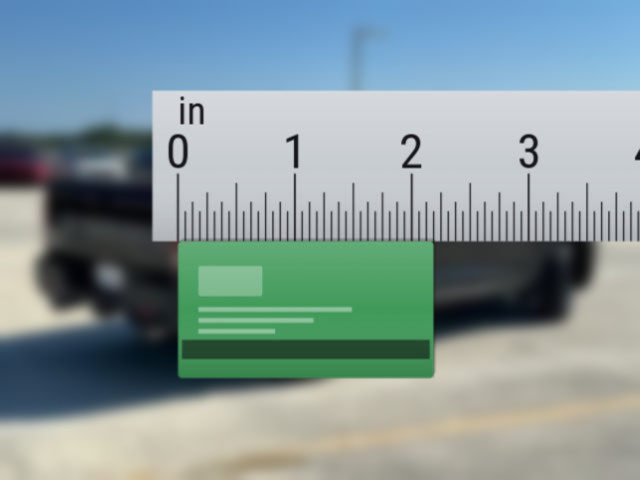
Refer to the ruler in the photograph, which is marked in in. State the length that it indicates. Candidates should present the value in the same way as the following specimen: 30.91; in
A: 2.1875; in
